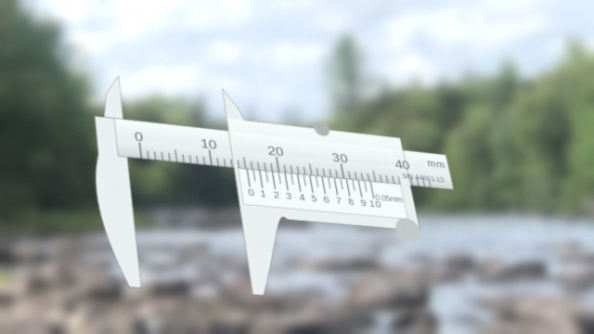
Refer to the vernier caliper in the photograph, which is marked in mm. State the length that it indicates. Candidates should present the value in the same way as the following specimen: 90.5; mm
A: 15.2; mm
